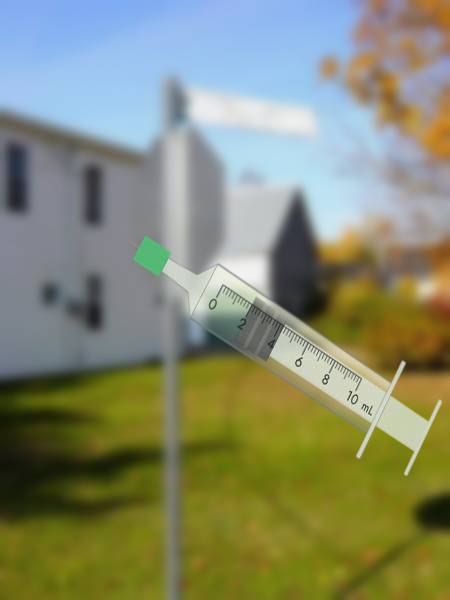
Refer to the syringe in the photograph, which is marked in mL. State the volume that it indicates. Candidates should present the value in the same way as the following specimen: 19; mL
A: 2; mL
